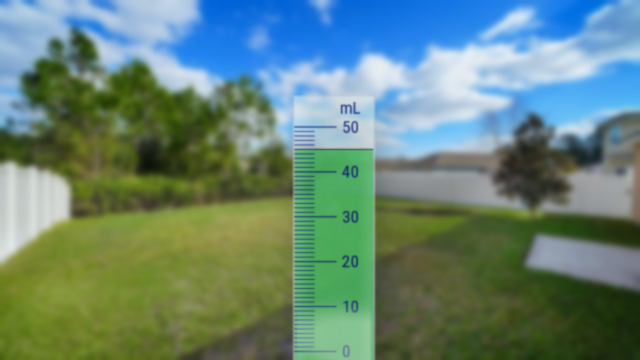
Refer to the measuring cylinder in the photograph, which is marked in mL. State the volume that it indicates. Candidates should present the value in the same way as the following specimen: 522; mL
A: 45; mL
